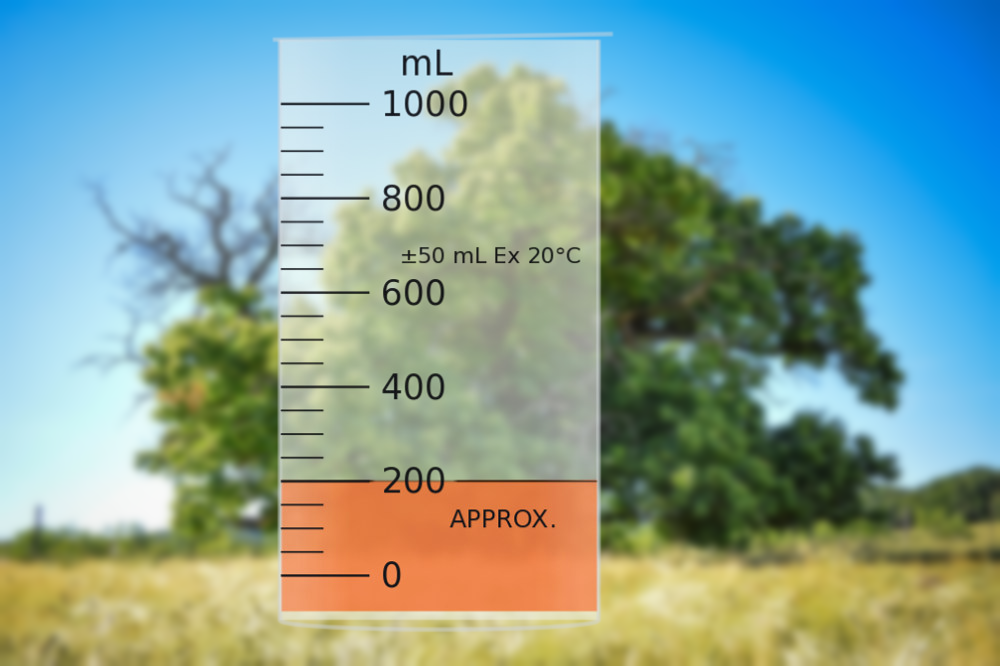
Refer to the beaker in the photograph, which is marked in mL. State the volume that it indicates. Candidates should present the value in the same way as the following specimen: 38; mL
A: 200; mL
